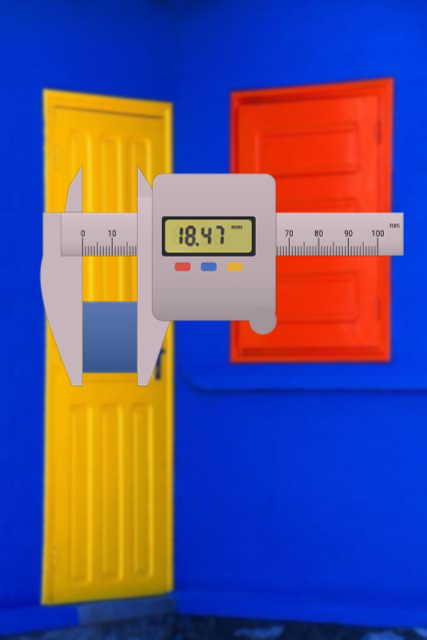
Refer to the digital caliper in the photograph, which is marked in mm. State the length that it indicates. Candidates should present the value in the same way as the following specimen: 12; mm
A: 18.47; mm
